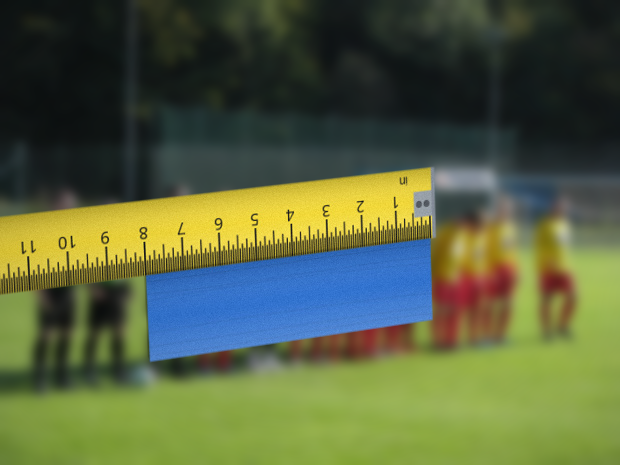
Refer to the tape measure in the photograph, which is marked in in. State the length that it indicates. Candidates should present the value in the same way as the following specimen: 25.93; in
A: 8; in
